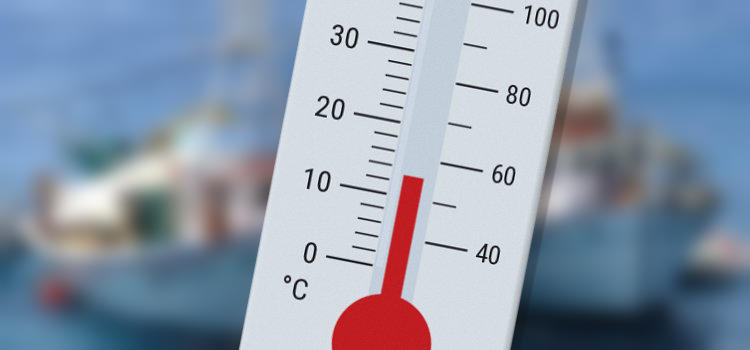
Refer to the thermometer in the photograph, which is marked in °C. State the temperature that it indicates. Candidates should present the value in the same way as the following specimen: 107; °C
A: 13; °C
